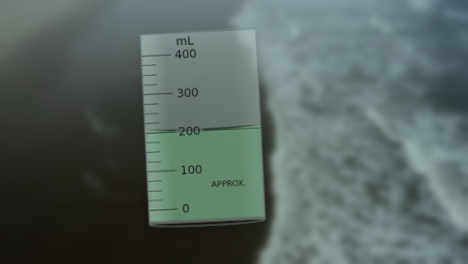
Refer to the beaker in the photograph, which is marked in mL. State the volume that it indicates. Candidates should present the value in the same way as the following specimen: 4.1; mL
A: 200; mL
